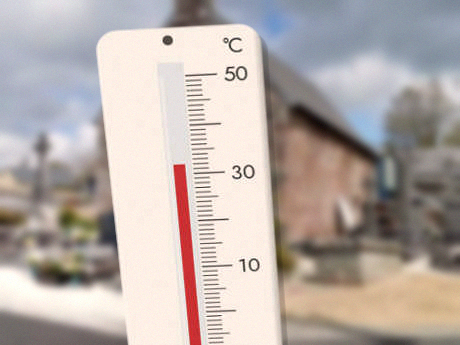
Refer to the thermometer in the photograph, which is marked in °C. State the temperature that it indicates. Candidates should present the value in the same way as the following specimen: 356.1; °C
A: 32; °C
